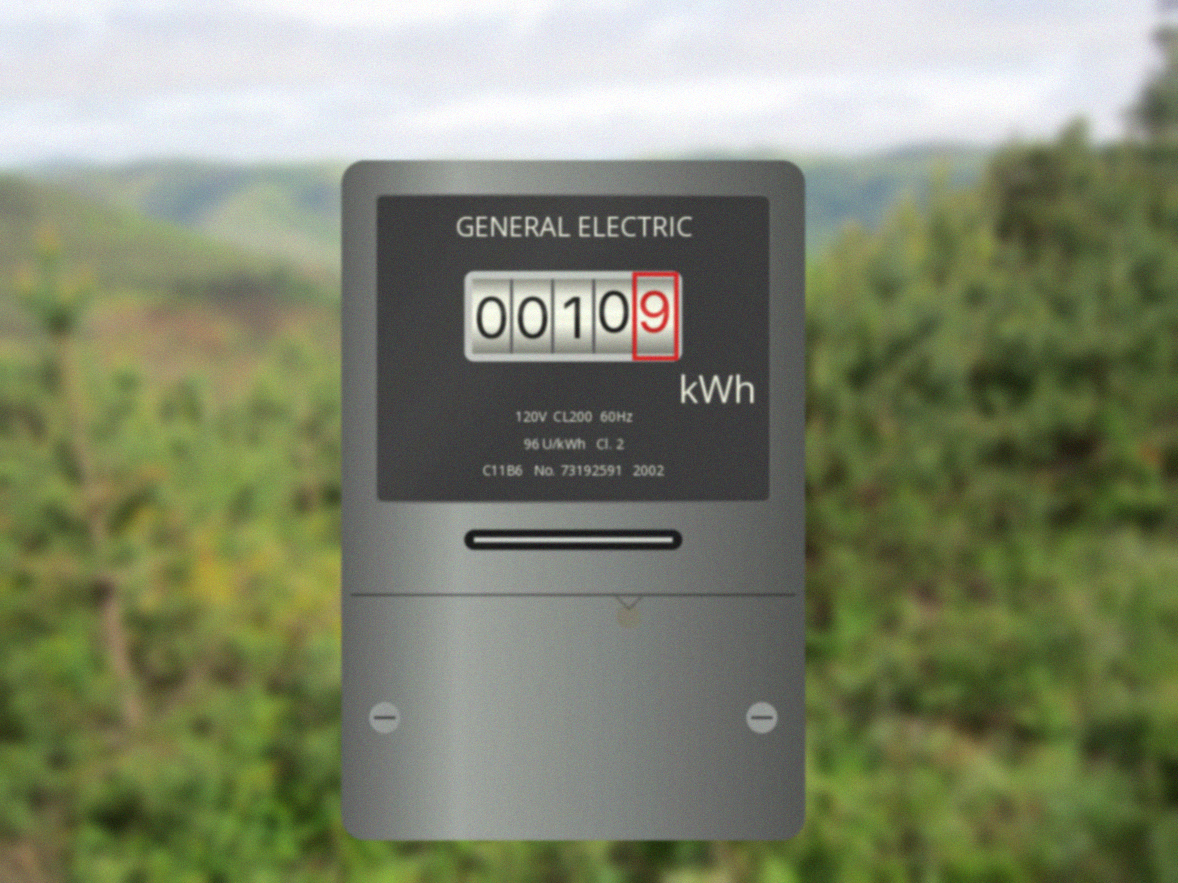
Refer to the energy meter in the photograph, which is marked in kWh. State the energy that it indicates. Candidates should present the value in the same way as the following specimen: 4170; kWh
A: 10.9; kWh
